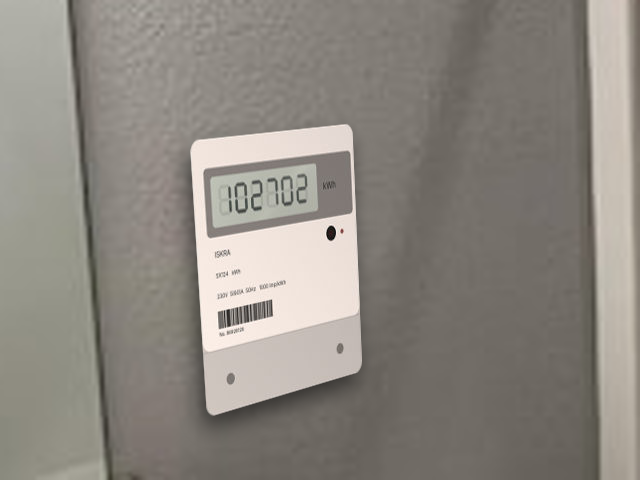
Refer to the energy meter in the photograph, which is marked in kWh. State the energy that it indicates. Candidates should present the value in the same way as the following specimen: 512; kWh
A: 102702; kWh
